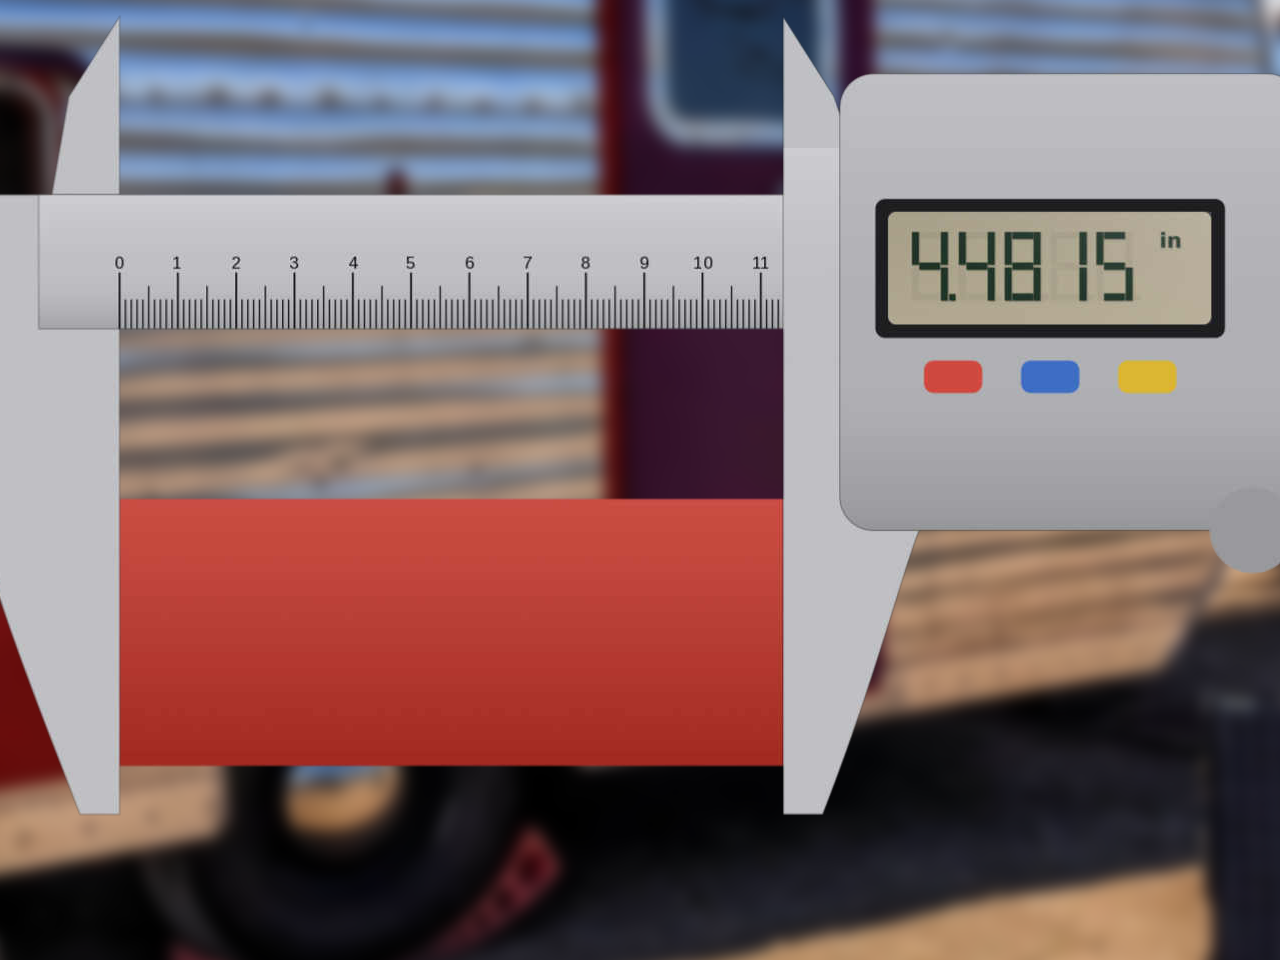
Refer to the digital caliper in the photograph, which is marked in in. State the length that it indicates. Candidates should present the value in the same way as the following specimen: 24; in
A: 4.4815; in
